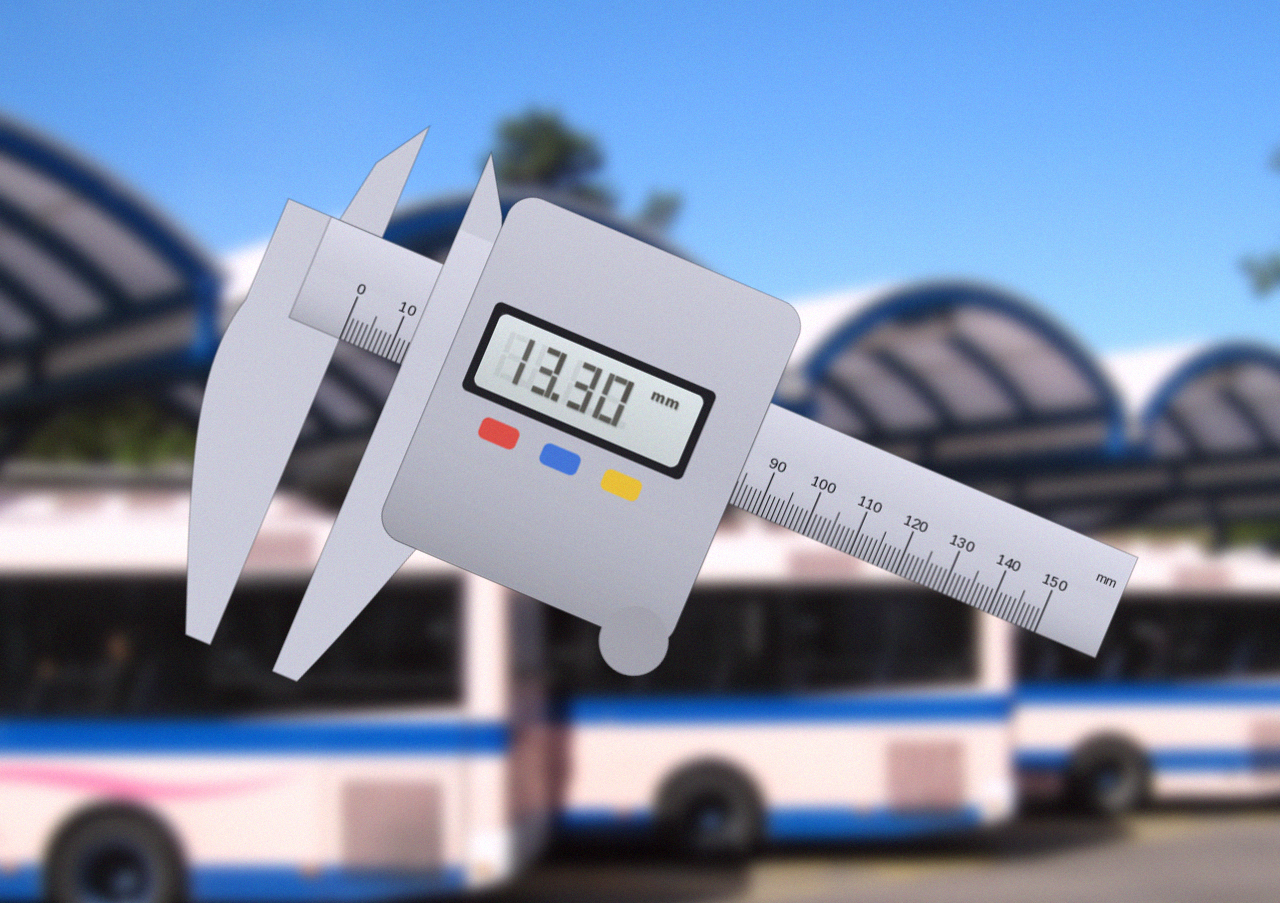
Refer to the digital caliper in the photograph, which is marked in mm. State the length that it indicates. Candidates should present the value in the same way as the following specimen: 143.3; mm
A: 13.30; mm
